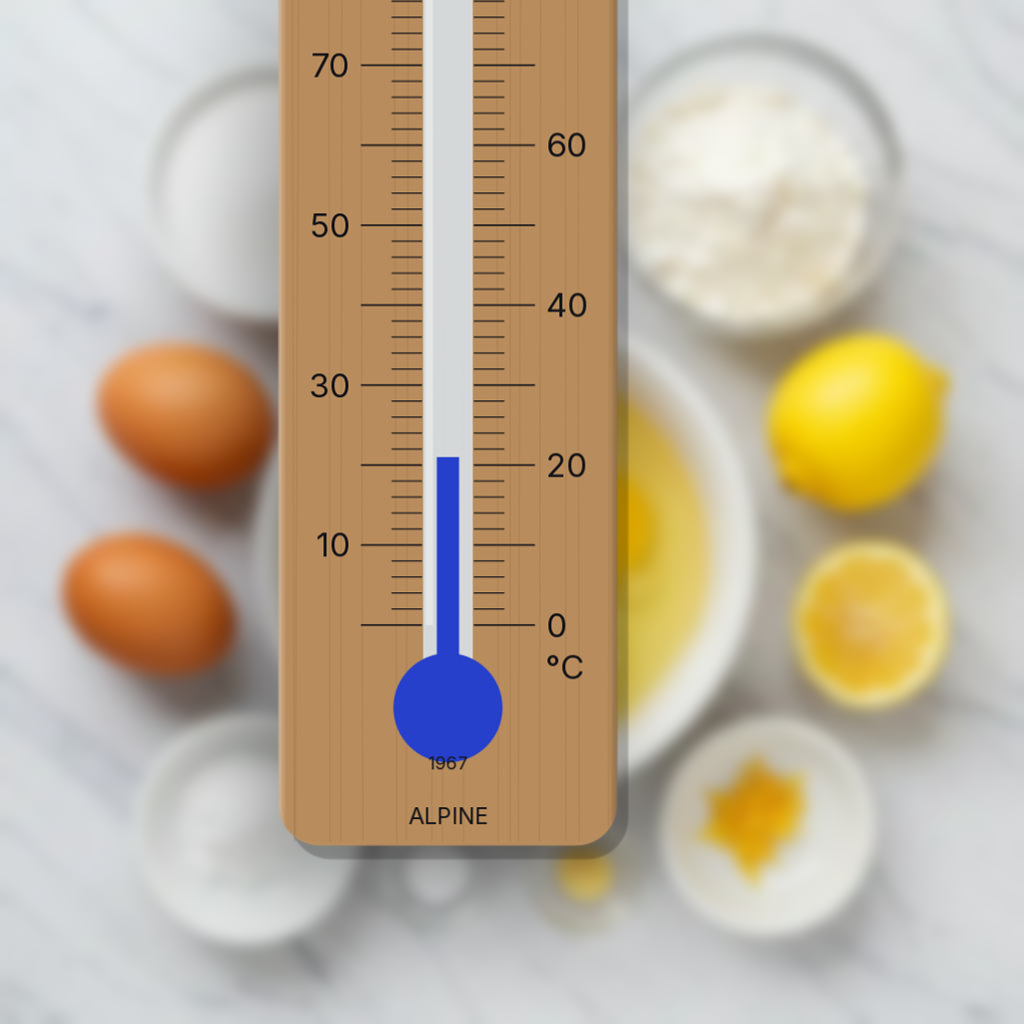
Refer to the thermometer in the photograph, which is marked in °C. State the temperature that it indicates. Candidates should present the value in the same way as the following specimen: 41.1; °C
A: 21; °C
